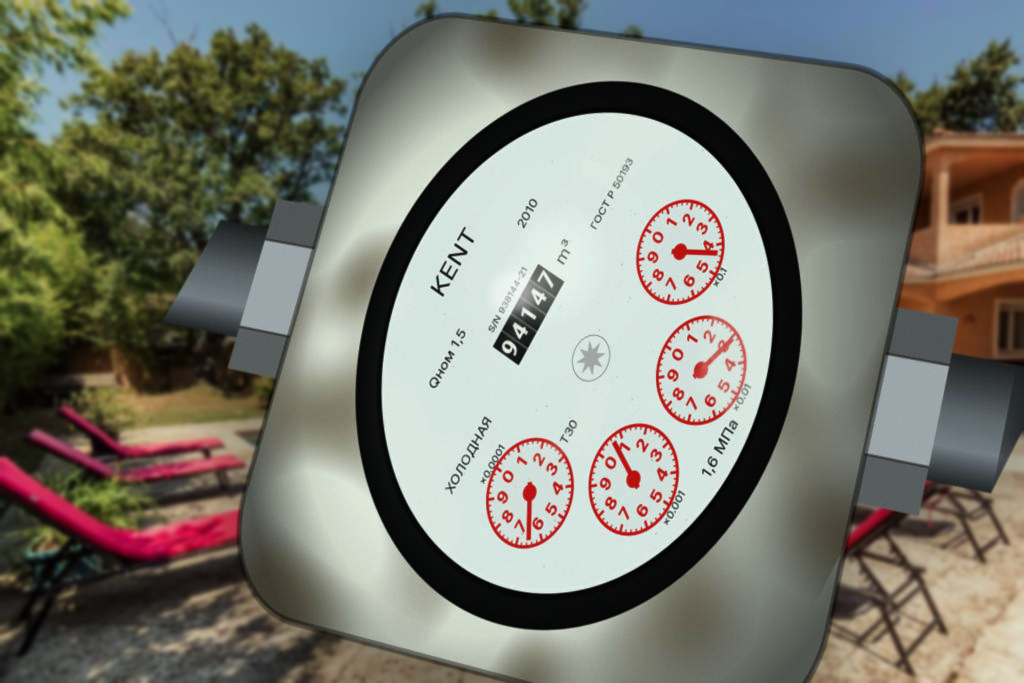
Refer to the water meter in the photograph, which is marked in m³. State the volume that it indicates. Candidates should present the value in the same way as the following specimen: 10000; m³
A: 94147.4306; m³
